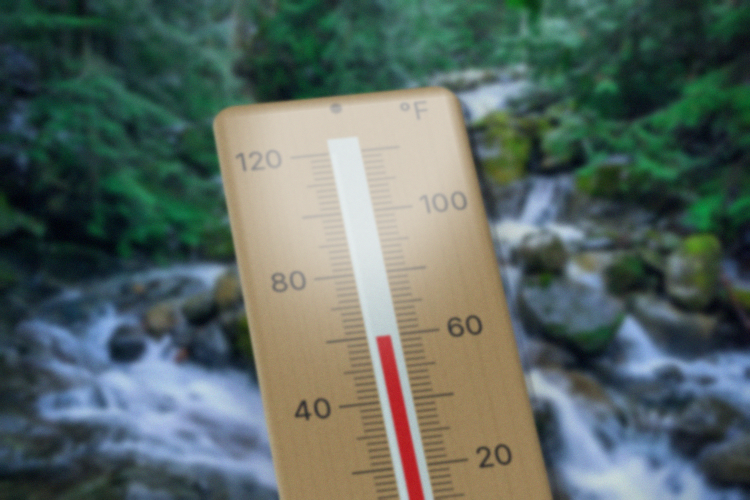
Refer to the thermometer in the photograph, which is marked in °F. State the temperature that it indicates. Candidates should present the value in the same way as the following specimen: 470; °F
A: 60; °F
